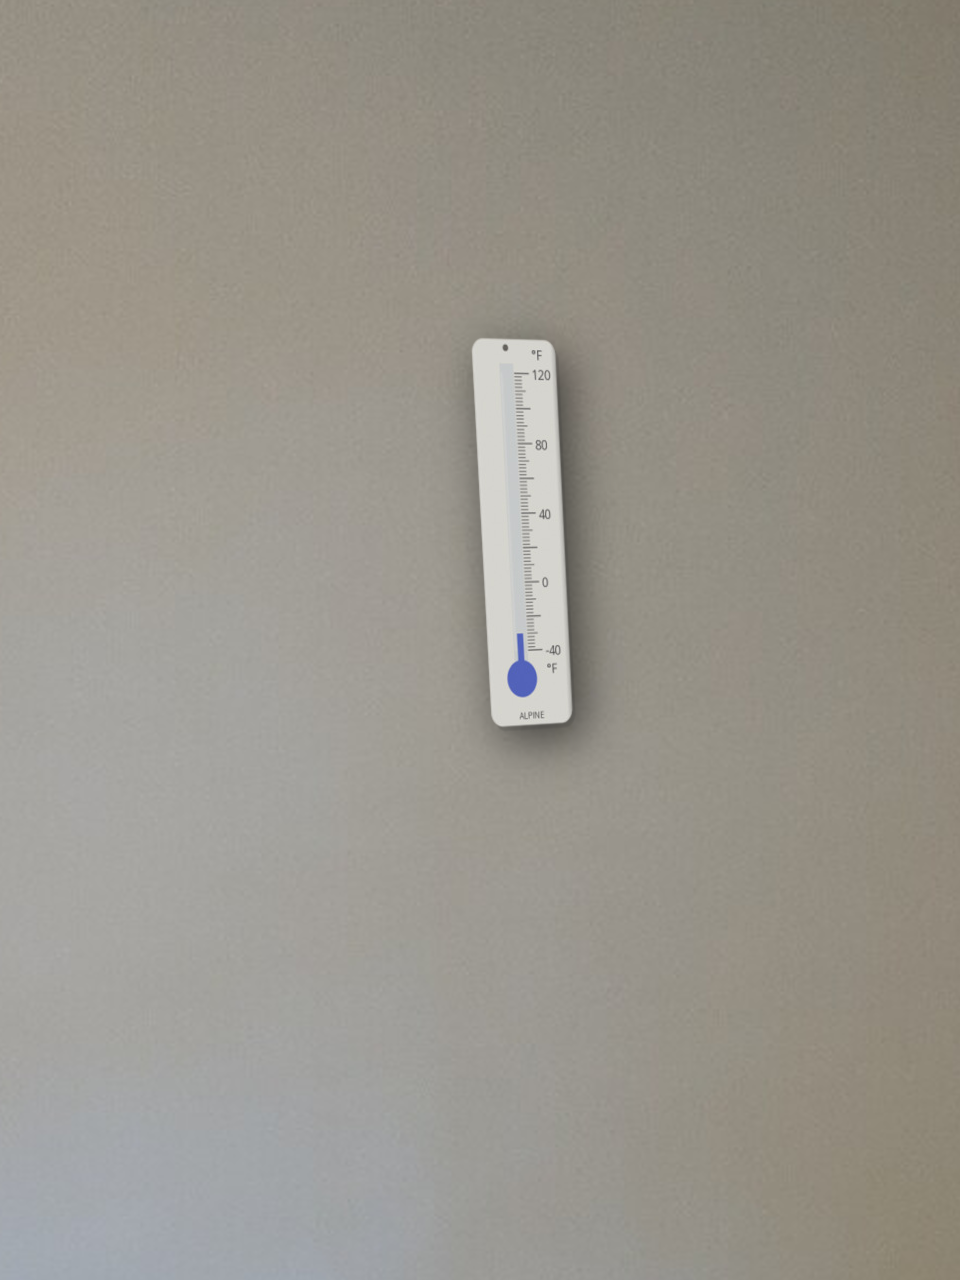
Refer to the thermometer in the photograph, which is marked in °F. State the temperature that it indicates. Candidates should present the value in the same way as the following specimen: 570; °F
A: -30; °F
